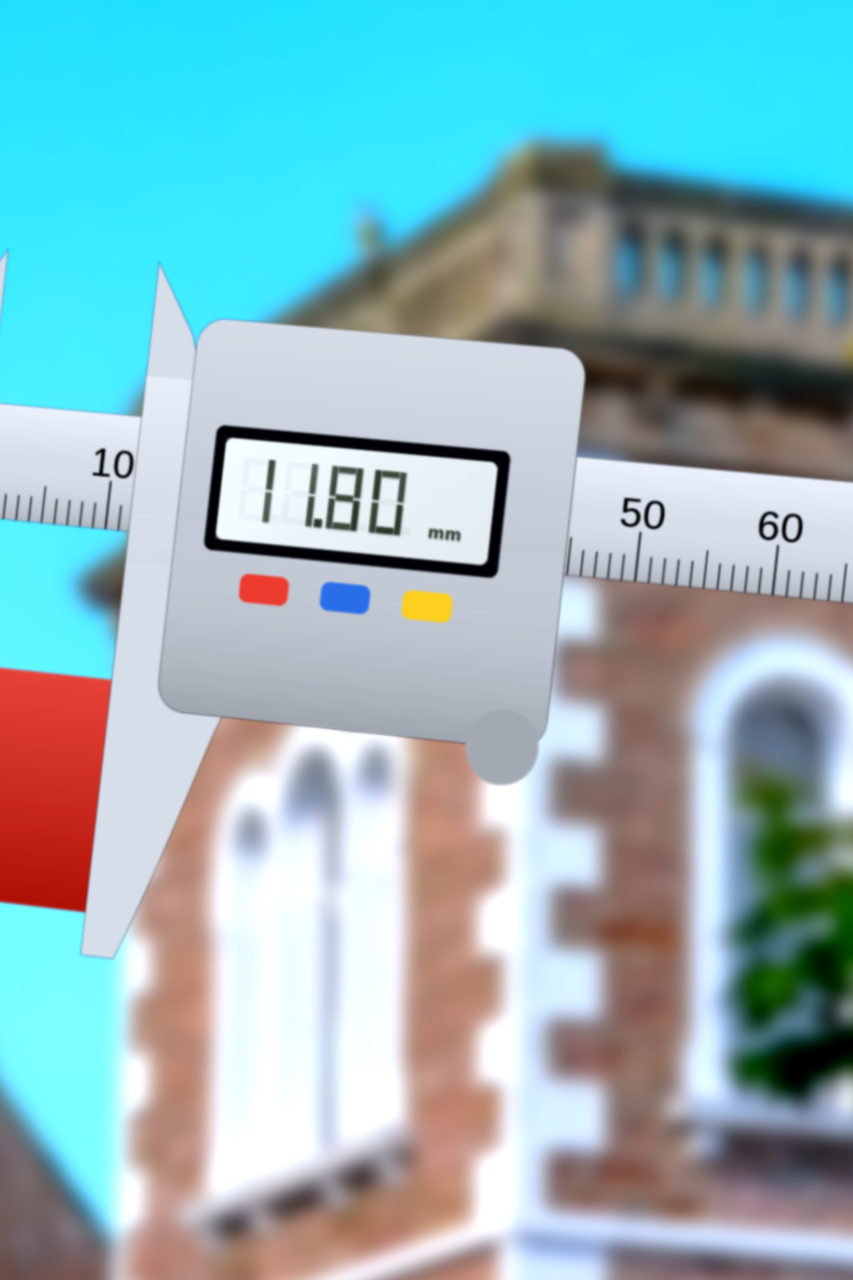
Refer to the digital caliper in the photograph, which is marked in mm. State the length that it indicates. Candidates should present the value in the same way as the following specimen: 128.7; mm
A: 11.80; mm
